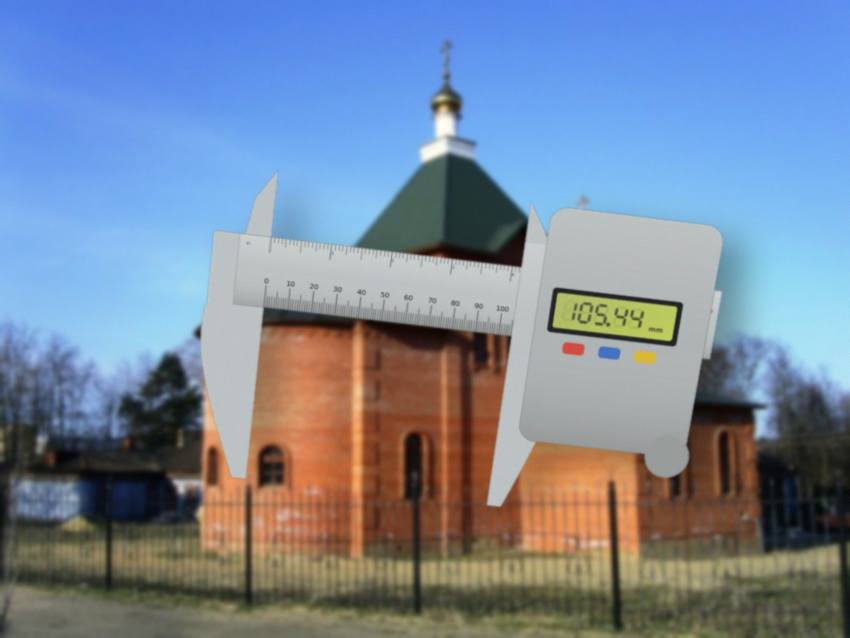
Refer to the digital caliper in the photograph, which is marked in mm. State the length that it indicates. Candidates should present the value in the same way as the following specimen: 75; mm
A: 105.44; mm
